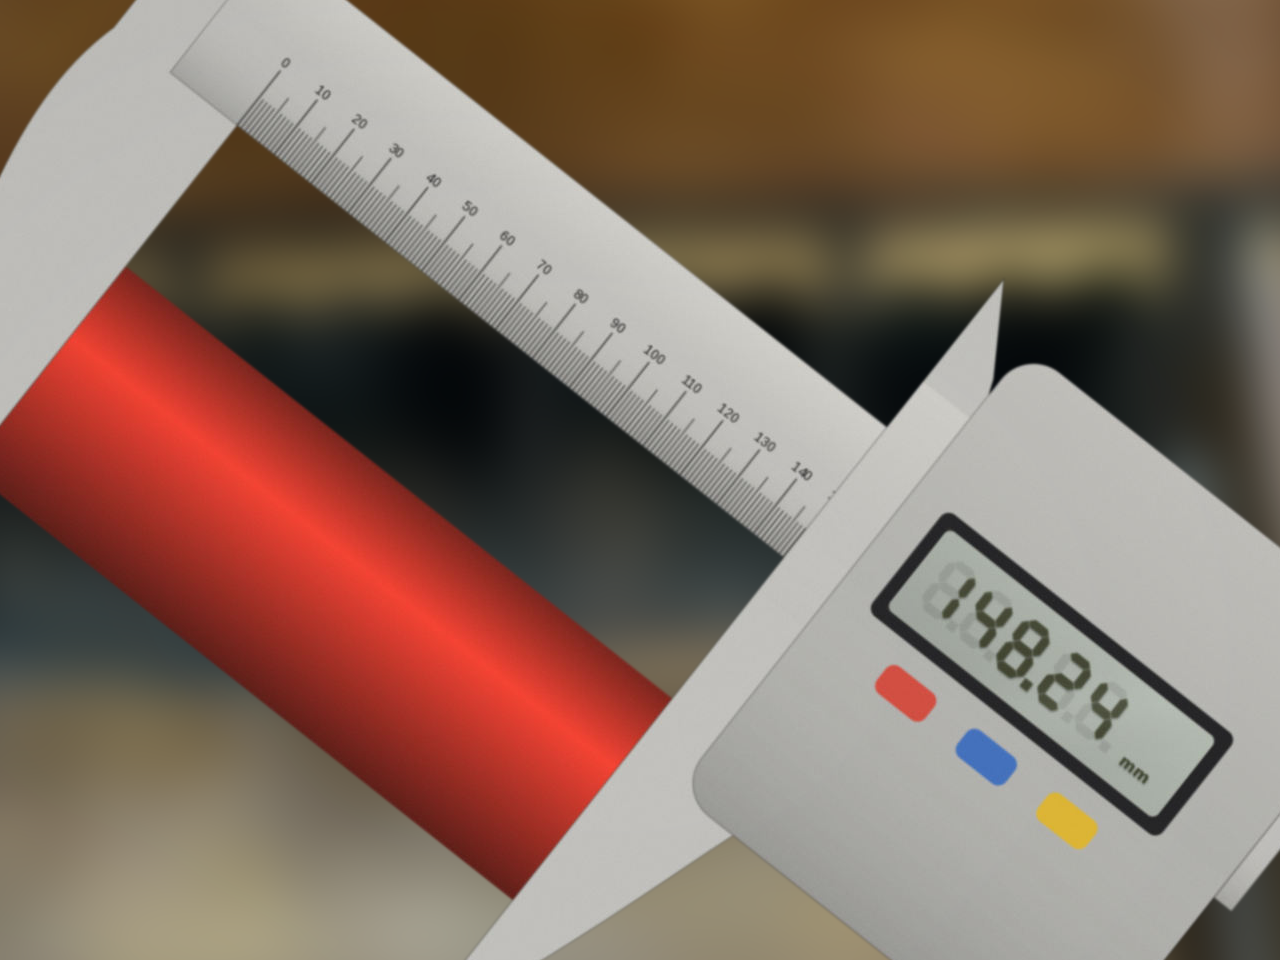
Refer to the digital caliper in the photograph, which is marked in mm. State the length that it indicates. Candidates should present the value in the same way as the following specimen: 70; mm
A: 148.24; mm
